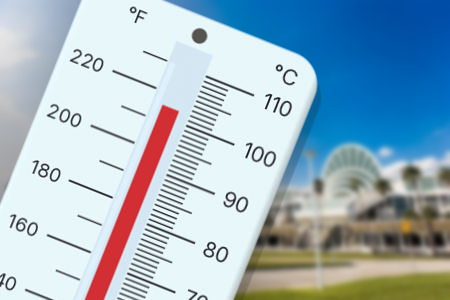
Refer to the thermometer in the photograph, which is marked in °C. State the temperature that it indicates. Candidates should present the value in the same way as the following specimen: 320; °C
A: 102; °C
